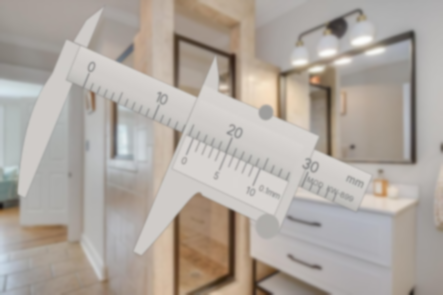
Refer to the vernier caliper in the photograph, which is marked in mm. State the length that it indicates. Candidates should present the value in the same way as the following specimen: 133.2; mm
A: 15.6; mm
